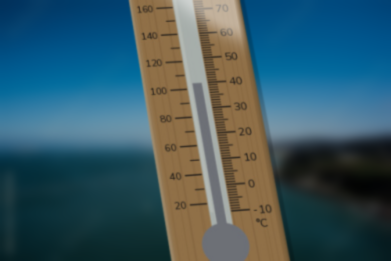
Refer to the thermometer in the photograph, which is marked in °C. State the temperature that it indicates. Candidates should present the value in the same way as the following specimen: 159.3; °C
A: 40; °C
